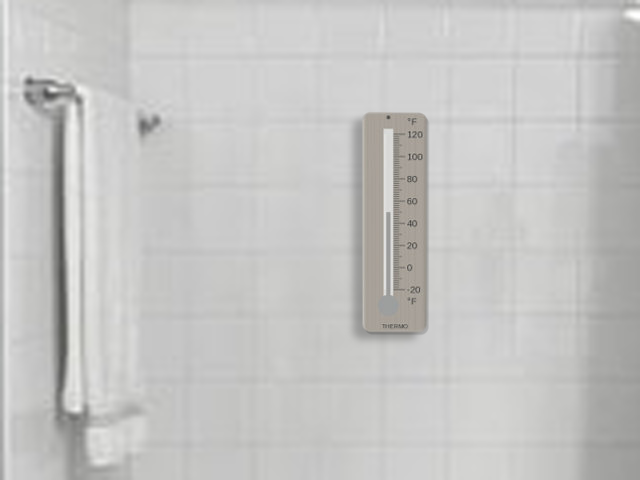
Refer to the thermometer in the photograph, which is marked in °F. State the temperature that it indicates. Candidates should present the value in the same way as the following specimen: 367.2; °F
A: 50; °F
